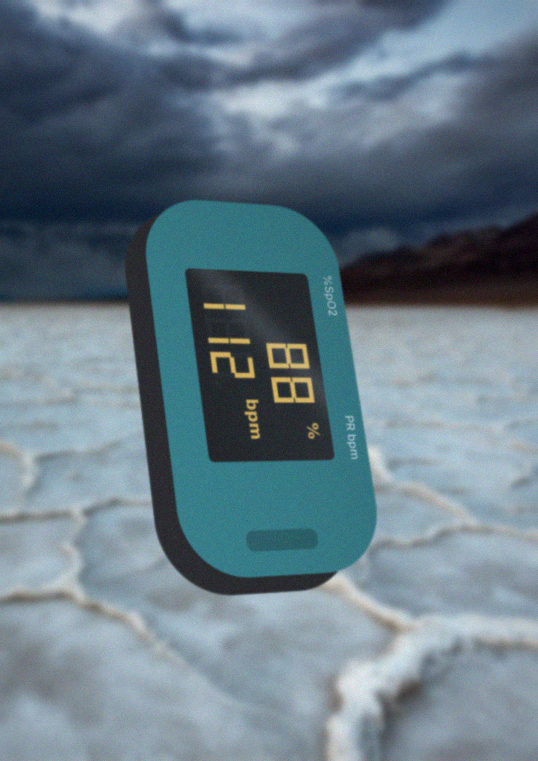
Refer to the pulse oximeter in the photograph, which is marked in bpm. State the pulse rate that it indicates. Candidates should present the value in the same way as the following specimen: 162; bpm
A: 112; bpm
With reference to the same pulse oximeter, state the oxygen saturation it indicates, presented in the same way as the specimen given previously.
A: 88; %
